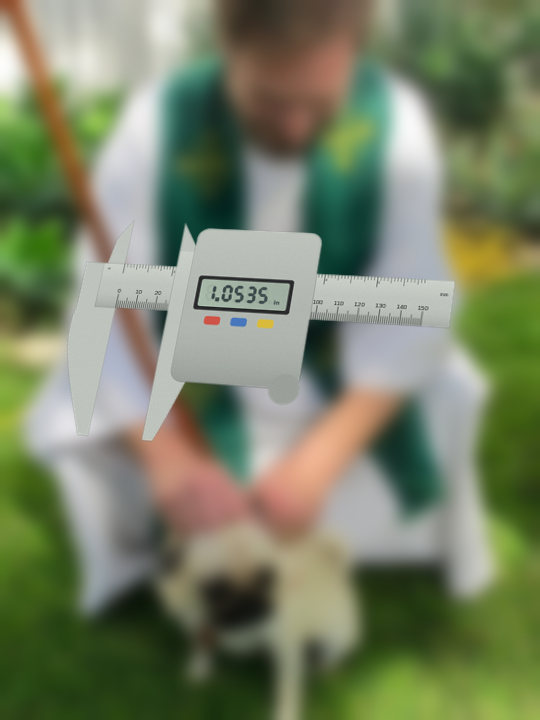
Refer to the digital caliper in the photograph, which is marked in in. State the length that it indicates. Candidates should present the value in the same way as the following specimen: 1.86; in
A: 1.0535; in
